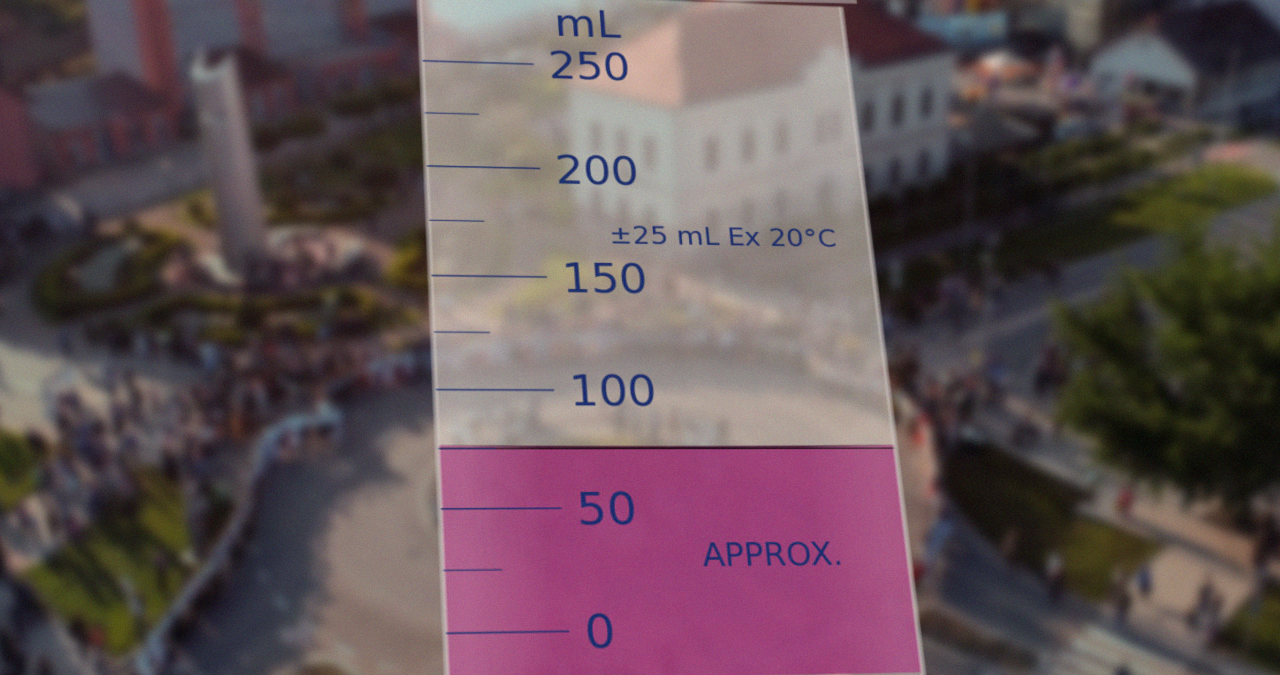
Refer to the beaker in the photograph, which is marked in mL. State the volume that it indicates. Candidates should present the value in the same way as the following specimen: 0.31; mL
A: 75; mL
